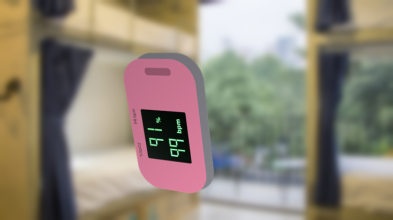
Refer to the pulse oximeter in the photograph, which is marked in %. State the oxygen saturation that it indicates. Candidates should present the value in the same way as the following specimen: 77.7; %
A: 91; %
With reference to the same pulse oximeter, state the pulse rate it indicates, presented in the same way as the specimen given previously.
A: 99; bpm
